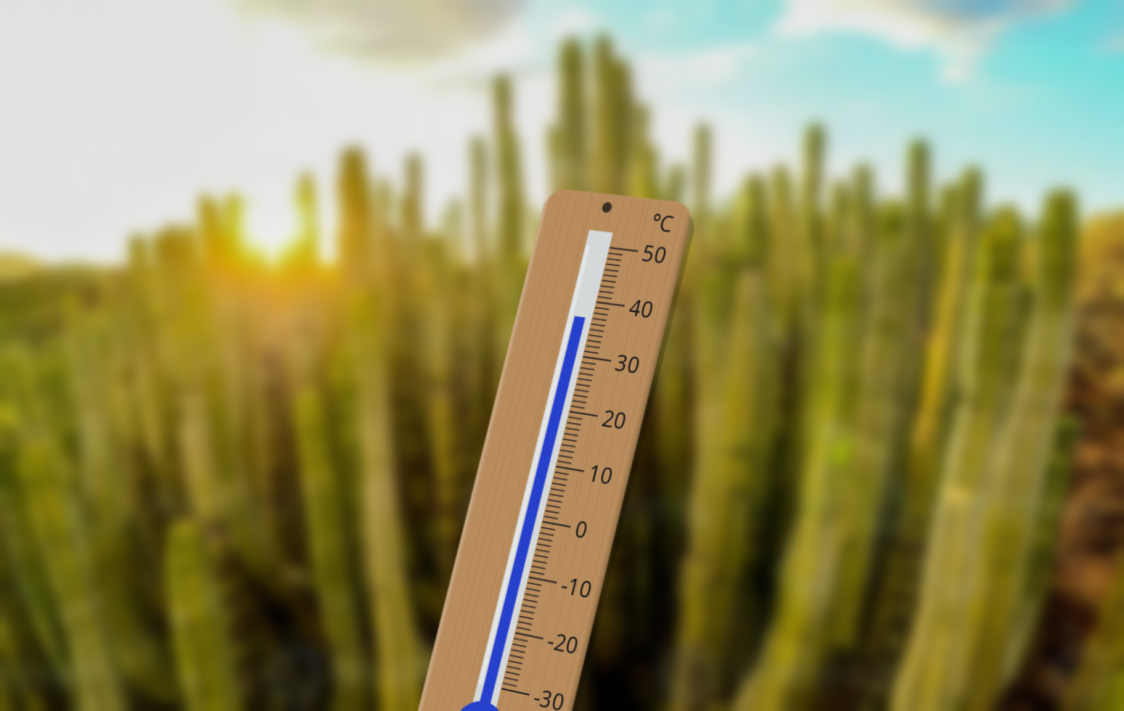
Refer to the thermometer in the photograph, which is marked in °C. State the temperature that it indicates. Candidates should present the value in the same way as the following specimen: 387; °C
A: 37; °C
